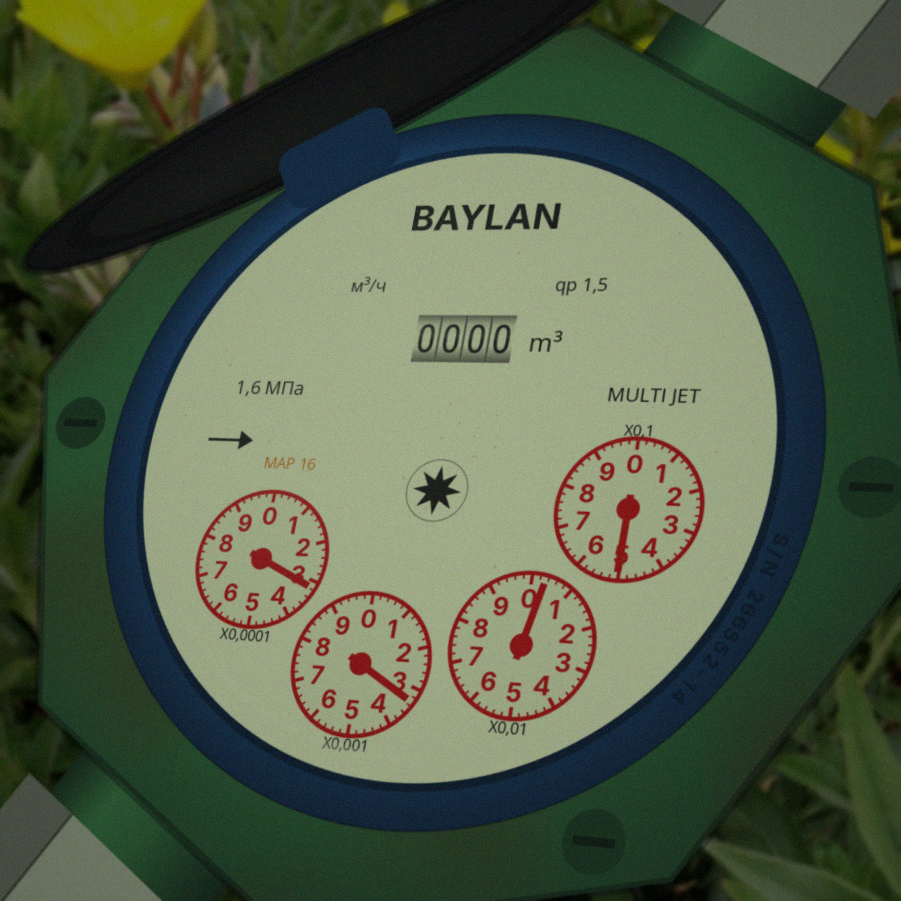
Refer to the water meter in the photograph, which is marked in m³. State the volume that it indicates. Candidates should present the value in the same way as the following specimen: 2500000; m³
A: 0.5033; m³
